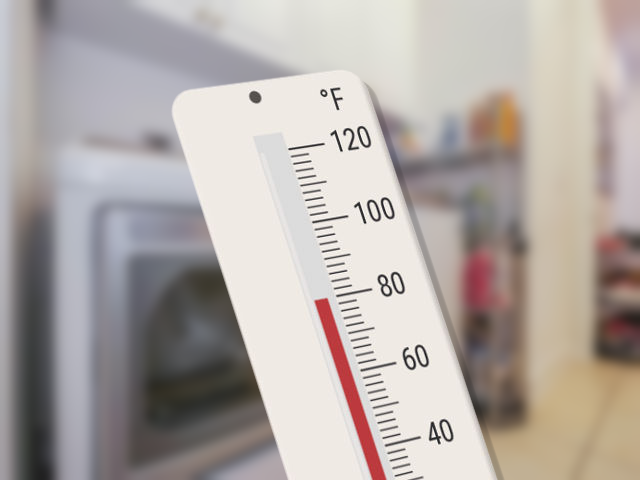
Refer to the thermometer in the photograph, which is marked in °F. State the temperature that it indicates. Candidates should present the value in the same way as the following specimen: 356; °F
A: 80; °F
